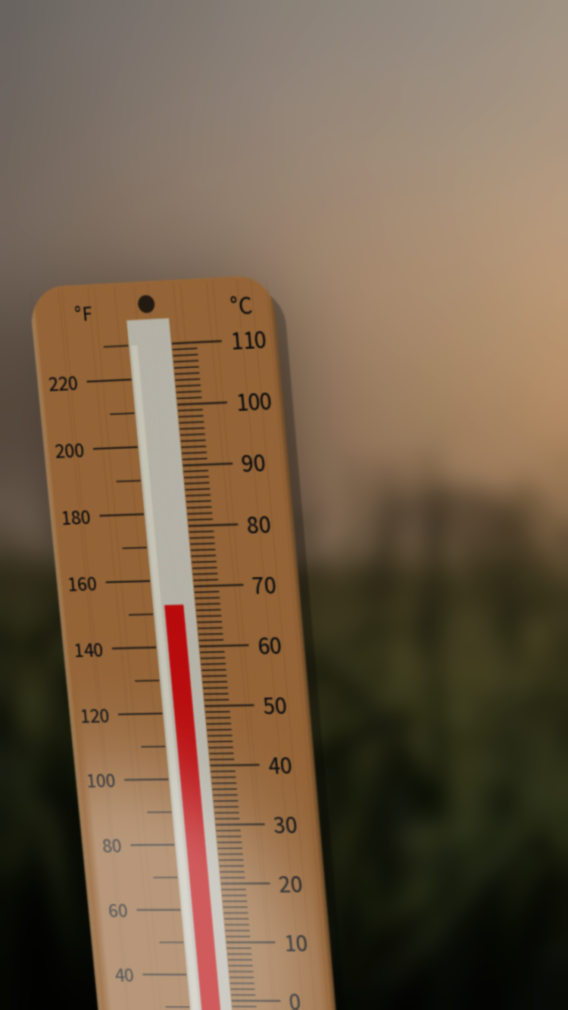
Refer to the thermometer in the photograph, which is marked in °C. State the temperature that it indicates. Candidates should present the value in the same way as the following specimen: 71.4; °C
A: 67; °C
